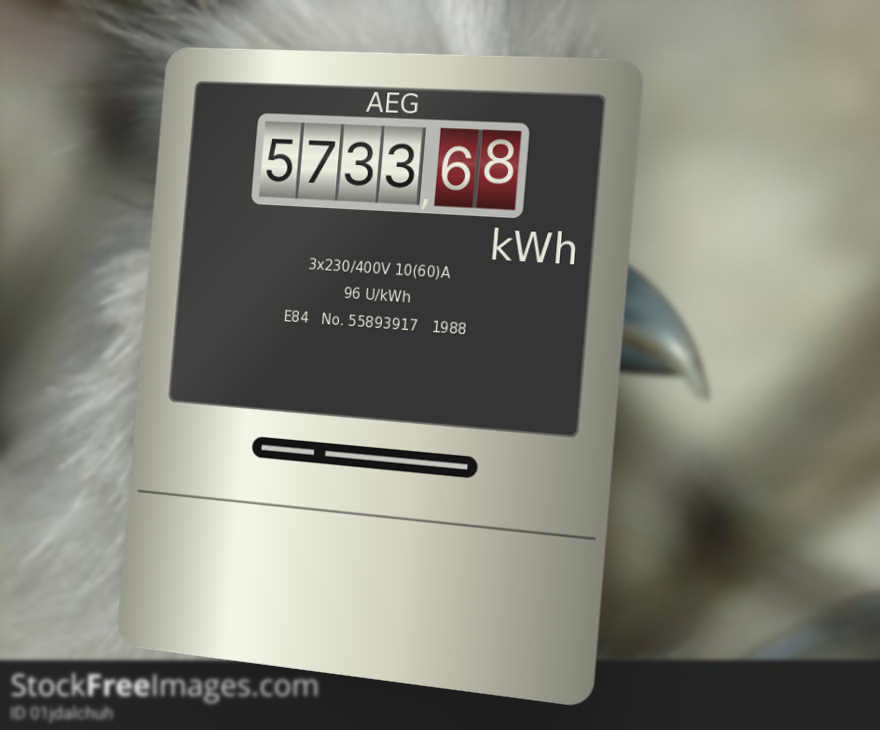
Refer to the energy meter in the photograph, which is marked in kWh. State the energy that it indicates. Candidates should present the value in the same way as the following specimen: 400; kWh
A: 5733.68; kWh
